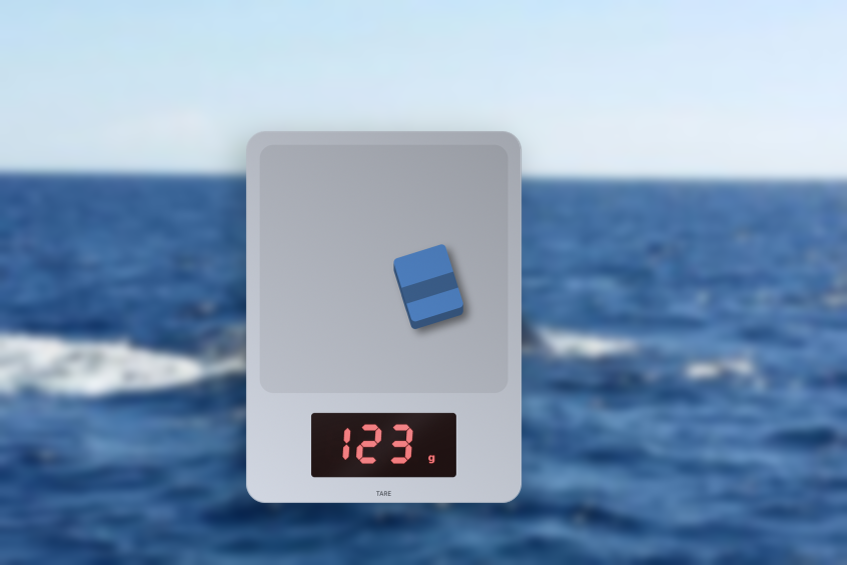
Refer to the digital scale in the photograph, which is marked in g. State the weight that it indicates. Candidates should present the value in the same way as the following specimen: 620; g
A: 123; g
